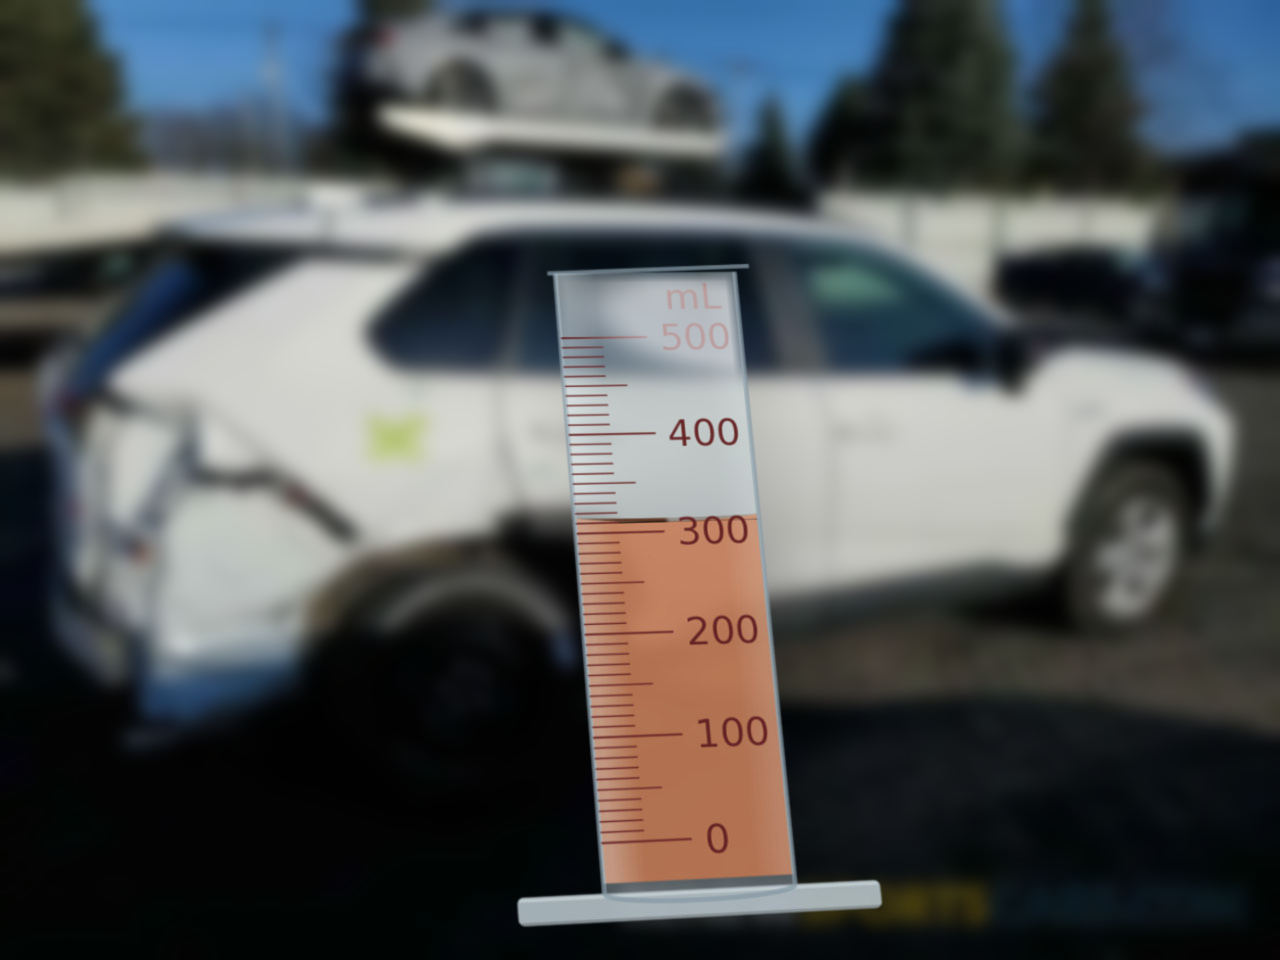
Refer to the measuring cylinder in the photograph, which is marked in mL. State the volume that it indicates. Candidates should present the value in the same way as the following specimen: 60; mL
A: 310; mL
